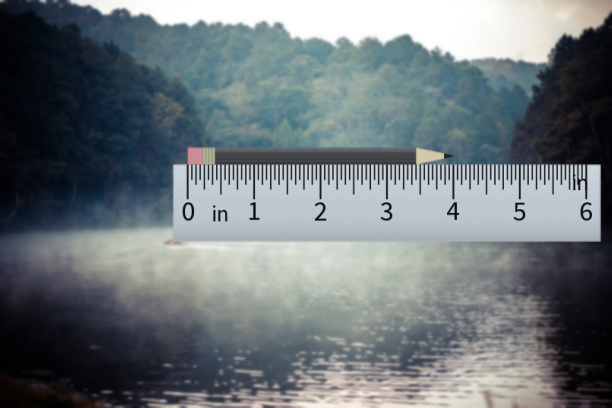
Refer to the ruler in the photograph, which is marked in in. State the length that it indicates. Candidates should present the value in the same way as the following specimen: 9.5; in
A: 4; in
